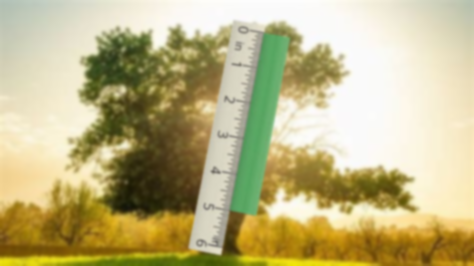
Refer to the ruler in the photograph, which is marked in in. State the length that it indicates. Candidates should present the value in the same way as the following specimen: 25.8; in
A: 5; in
